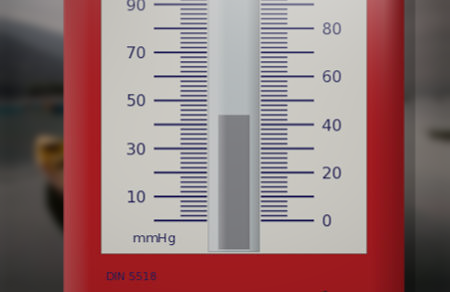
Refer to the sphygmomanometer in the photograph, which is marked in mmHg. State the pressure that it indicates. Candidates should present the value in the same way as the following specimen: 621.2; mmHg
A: 44; mmHg
